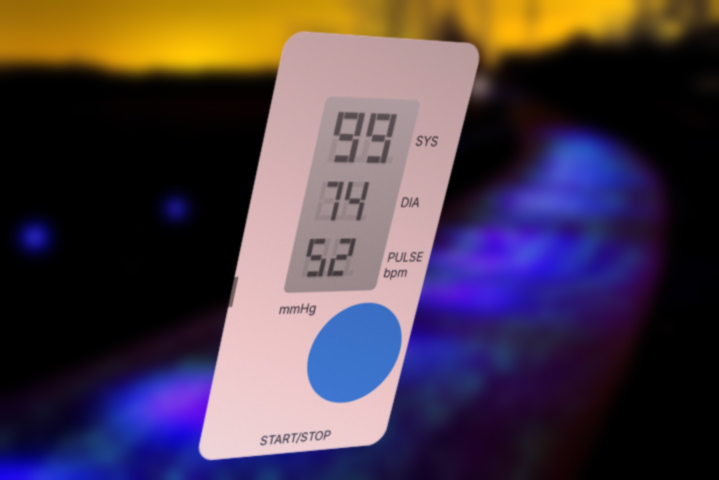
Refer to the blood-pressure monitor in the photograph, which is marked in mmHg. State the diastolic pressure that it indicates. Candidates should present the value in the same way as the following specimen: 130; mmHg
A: 74; mmHg
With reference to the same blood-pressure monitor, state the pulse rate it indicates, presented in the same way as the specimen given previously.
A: 52; bpm
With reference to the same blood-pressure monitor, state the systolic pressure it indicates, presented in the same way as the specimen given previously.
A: 99; mmHg
